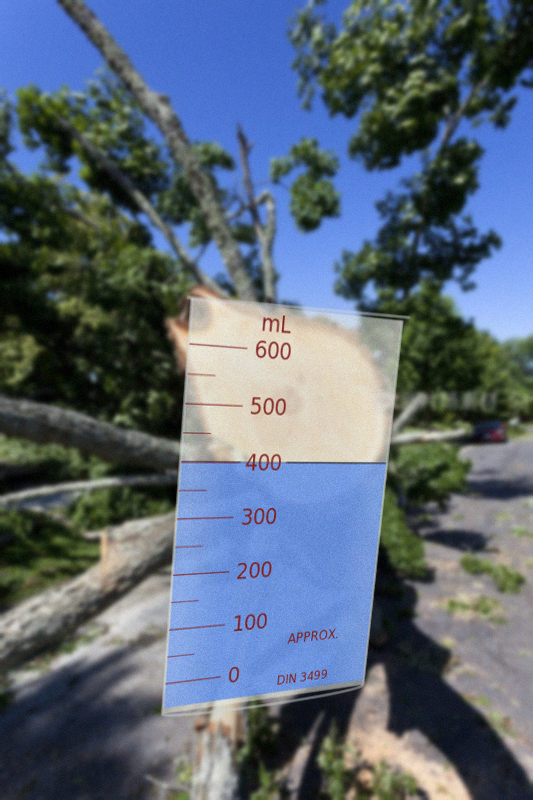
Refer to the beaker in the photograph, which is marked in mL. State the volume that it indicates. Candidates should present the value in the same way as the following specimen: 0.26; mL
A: 400; mL
